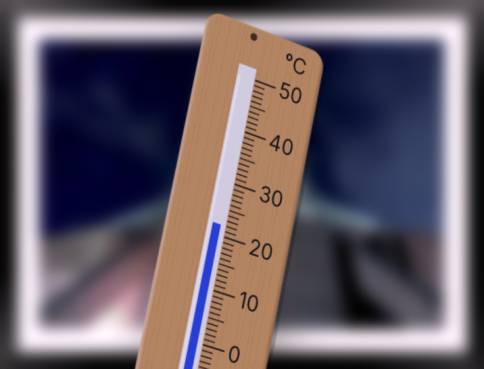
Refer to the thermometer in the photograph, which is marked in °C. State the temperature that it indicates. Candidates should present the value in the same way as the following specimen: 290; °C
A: 22; °C
